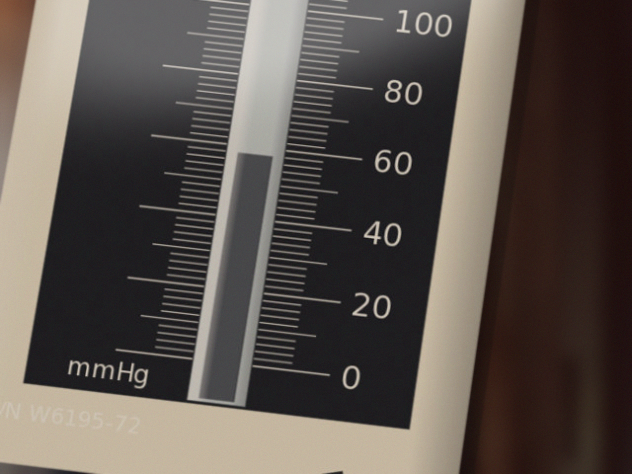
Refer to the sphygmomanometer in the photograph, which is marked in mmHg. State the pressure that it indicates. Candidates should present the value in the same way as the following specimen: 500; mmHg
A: 58; mmHg
